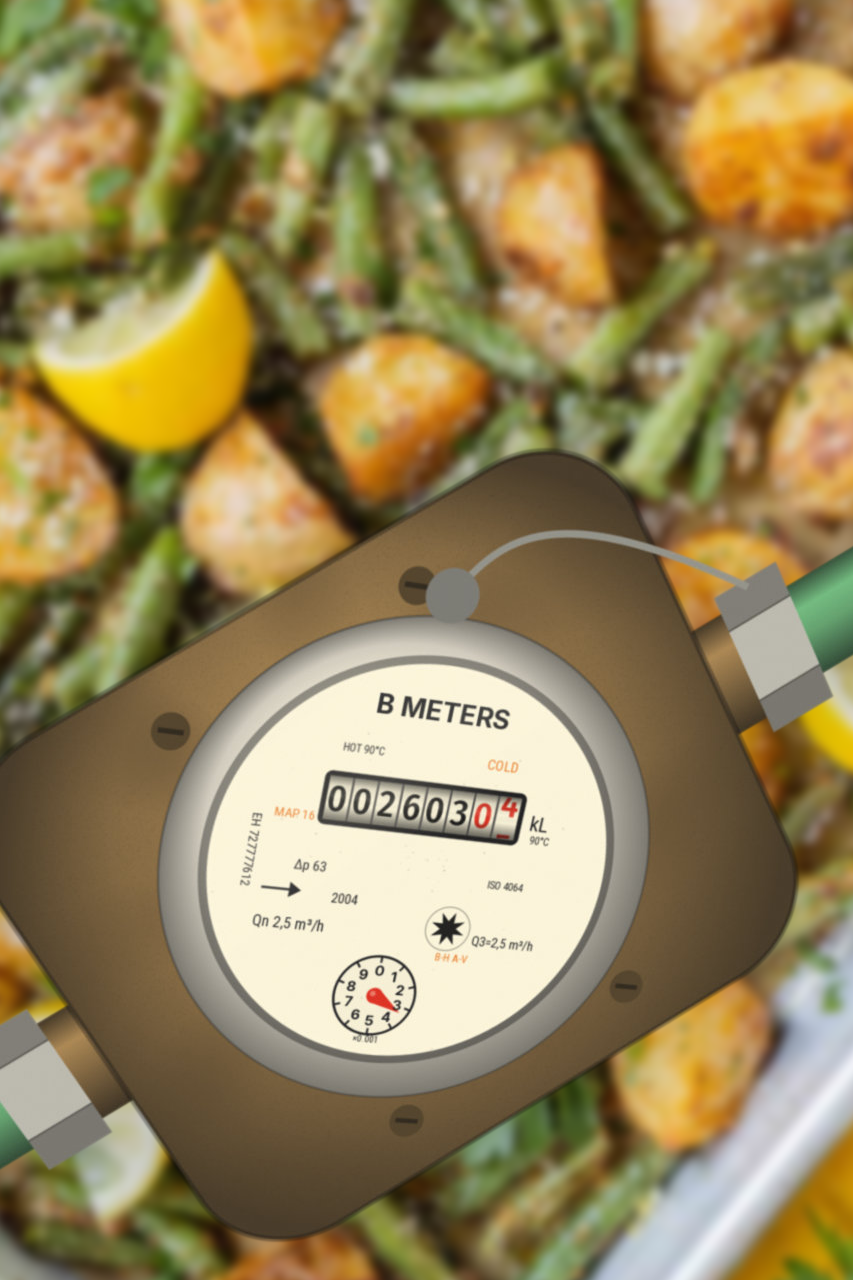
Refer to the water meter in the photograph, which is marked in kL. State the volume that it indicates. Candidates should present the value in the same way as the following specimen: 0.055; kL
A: 2603.043; kL
